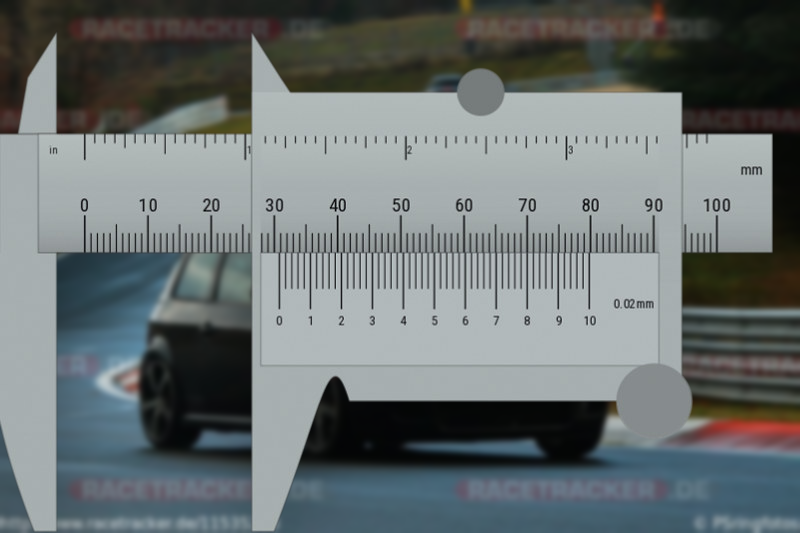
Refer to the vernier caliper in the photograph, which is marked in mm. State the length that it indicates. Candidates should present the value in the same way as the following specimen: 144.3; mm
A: 30.8; mm
